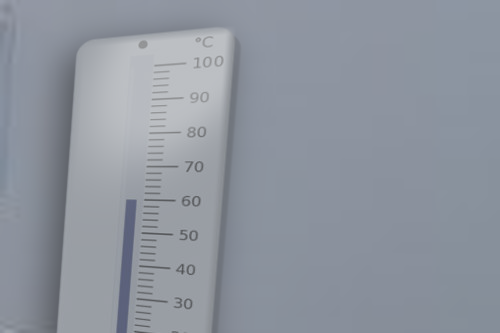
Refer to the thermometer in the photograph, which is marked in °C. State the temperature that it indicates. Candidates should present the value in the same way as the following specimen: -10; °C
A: 60; °C
